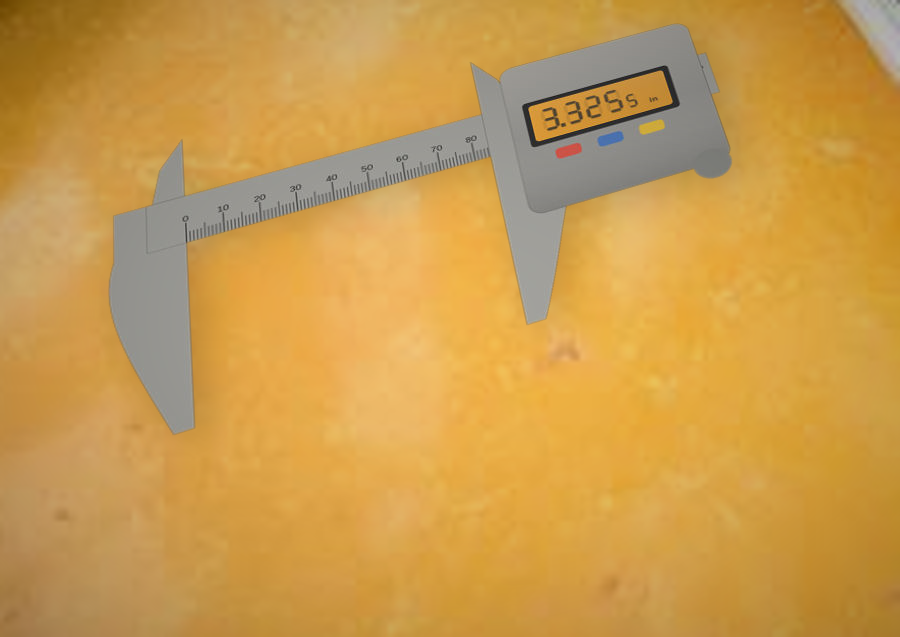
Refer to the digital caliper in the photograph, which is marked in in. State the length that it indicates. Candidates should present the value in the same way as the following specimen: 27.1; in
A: 3.3255; in
